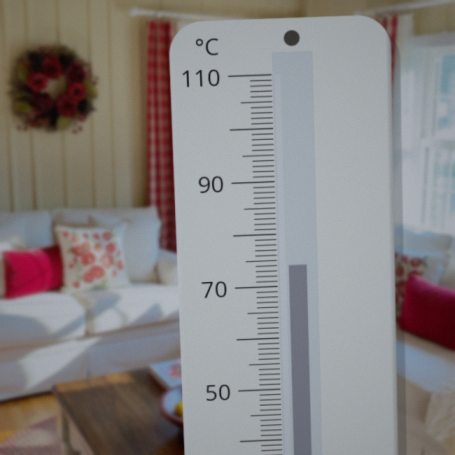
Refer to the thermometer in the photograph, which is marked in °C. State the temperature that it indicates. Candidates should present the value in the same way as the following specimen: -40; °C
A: 74; °C
